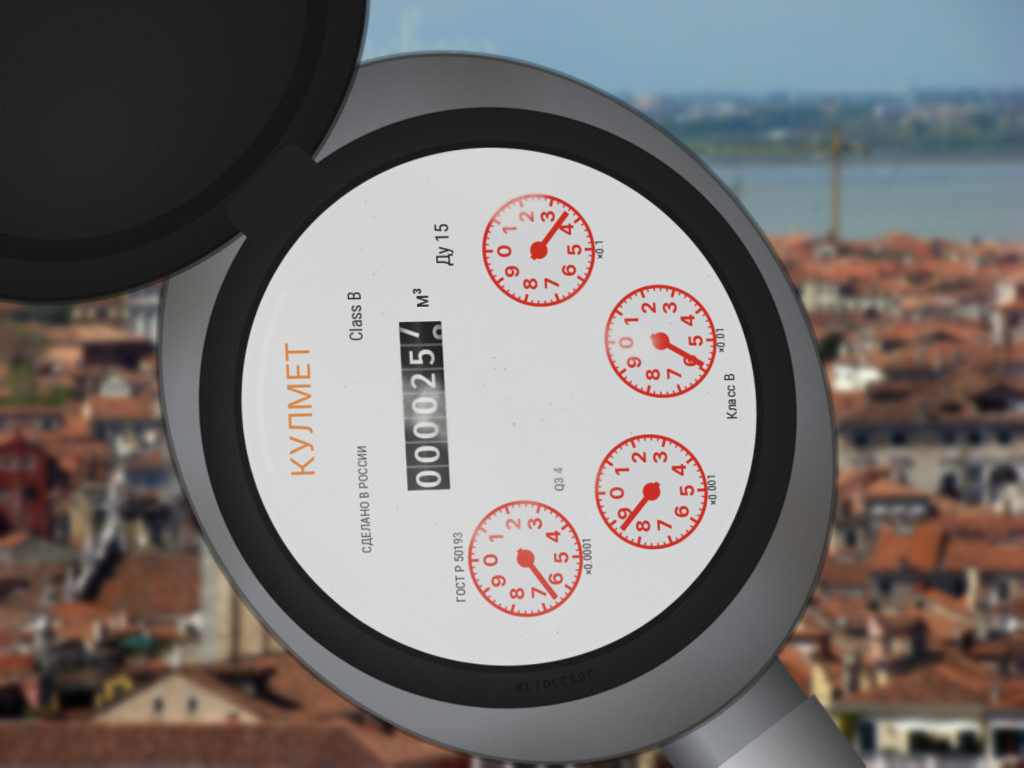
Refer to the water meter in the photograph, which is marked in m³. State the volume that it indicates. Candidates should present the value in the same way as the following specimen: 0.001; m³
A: 257.3586; m³
